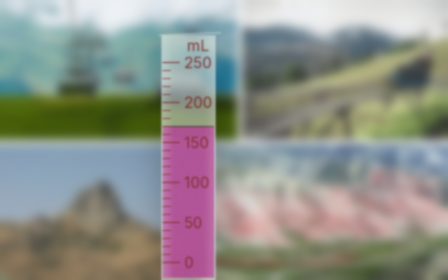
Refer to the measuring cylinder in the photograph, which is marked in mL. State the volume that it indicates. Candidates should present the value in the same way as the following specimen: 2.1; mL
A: 170; mL
